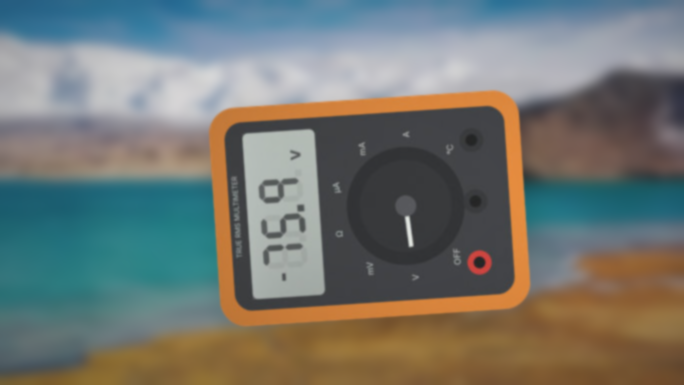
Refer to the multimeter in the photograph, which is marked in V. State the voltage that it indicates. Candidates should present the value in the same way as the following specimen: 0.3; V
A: -75.9; V
